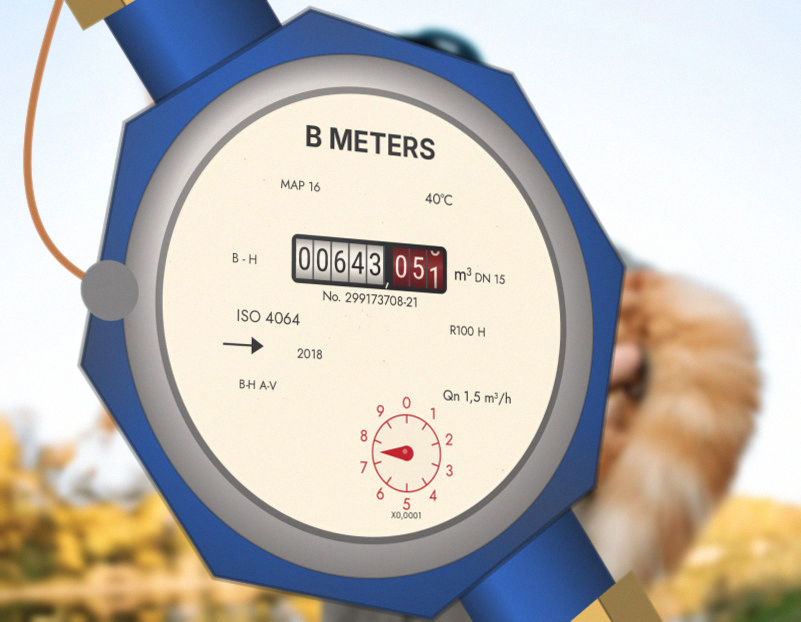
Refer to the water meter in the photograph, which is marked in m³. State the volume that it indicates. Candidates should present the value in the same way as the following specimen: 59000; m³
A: 643.0507; m³
